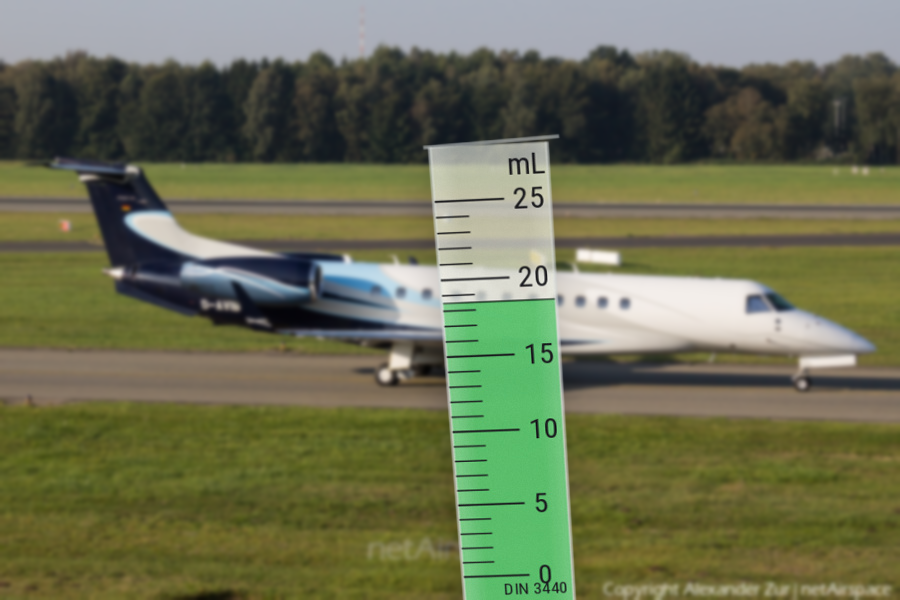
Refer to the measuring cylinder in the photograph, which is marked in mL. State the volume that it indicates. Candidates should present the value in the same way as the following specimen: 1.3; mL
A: 18.5; mL
